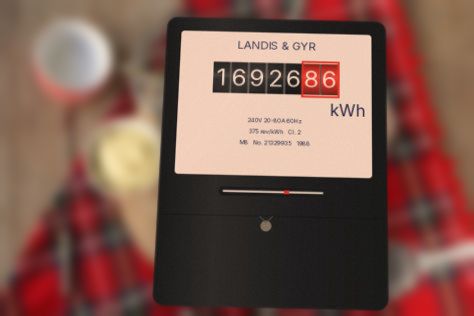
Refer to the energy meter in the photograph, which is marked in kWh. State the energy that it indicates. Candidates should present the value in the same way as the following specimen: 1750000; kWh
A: 16926.86; kWh
